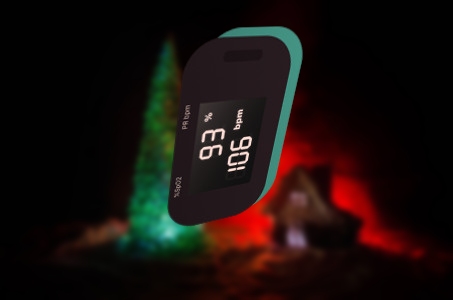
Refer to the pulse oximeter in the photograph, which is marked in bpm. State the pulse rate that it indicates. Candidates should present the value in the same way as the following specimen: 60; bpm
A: 106; bpm
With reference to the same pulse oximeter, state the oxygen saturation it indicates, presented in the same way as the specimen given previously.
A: 93; %
